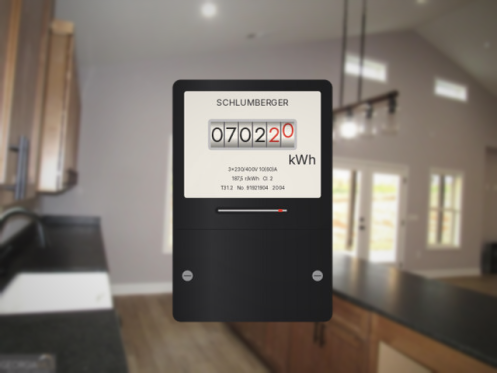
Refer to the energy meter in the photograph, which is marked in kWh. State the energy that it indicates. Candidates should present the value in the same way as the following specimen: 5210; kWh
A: 702.20; kWh
